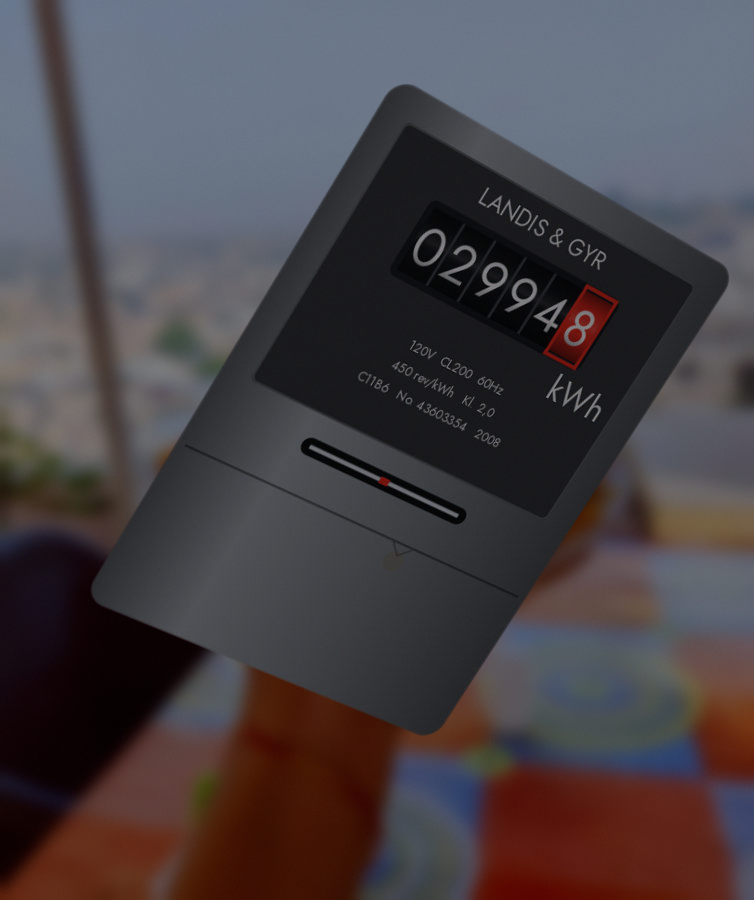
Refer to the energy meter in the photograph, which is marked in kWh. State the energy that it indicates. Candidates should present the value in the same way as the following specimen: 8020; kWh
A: 2994.8; kWh
